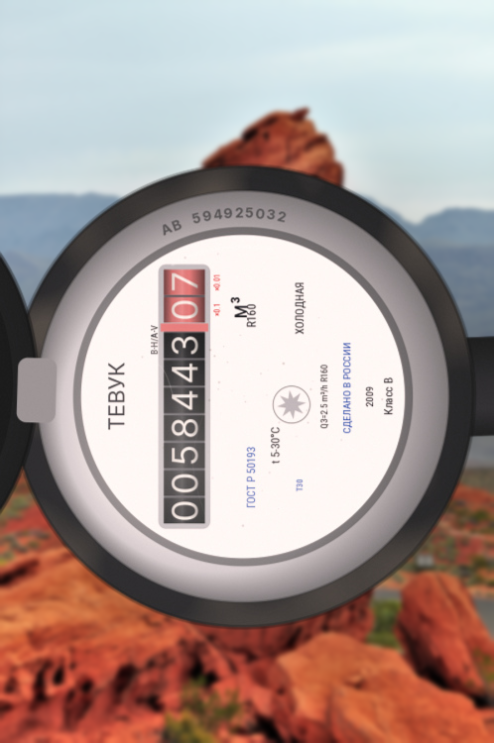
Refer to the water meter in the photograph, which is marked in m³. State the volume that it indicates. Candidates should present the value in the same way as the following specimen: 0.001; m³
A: 58443.07; m³
